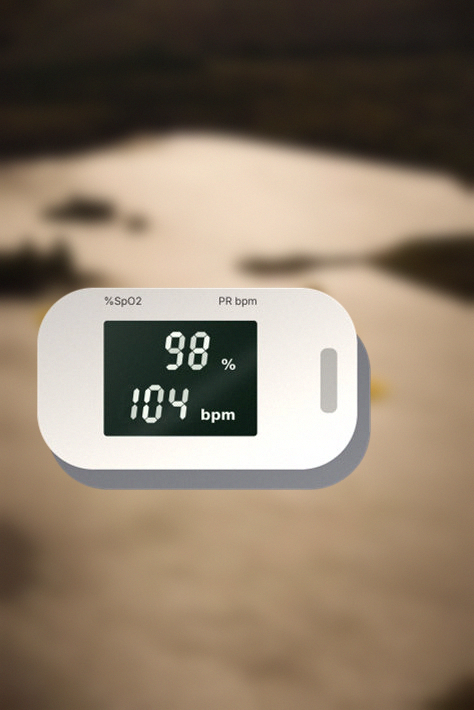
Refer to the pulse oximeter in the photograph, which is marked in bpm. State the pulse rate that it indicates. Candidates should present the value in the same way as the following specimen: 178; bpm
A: 104; bpm
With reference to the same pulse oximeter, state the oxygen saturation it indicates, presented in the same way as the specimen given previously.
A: 98; %
